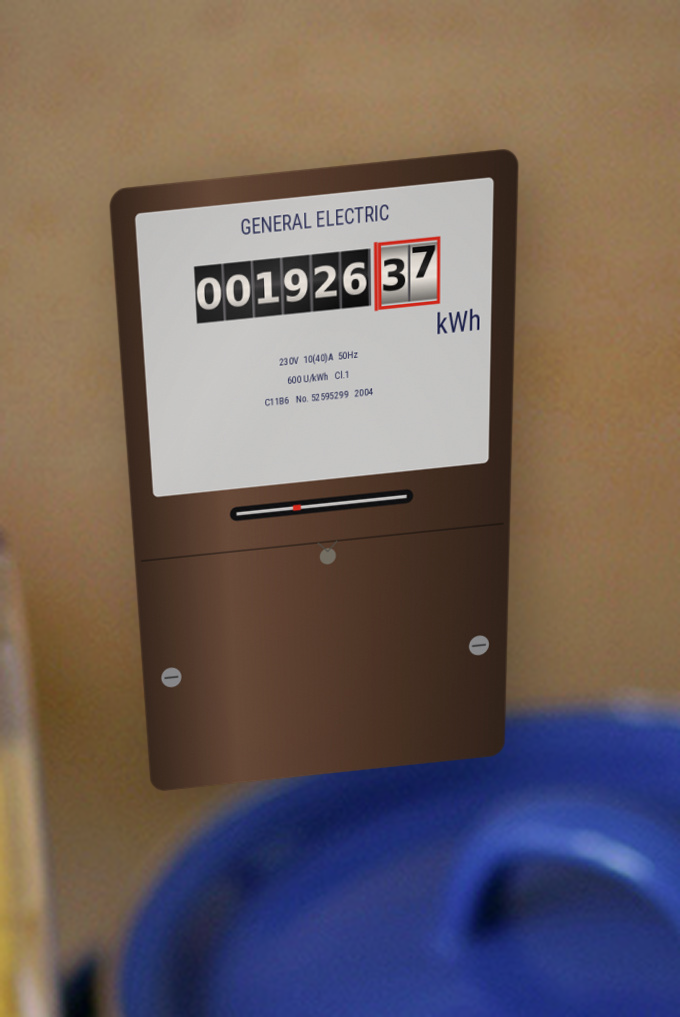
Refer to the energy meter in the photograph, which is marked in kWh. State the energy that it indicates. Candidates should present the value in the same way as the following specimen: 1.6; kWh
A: 1926.37; kWh
